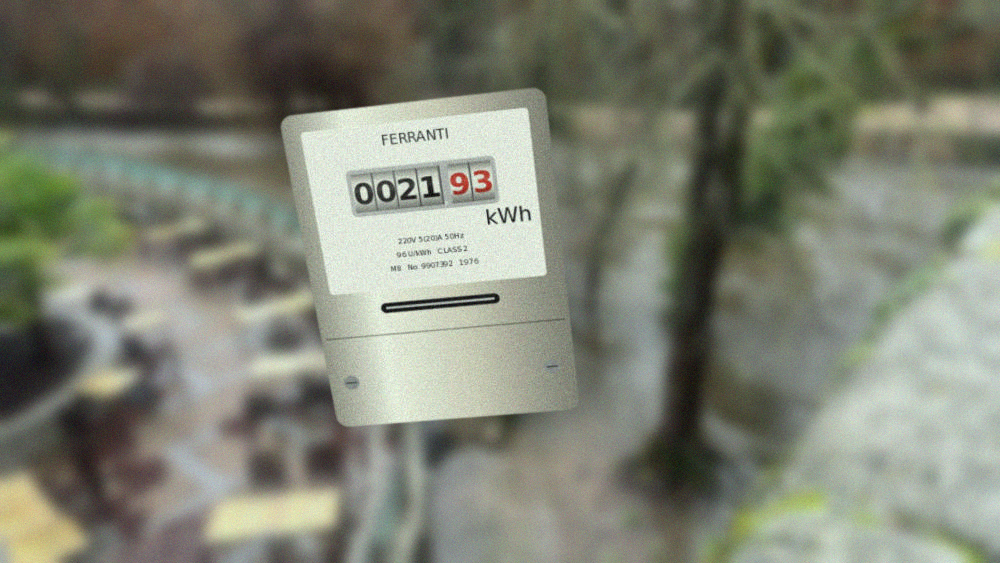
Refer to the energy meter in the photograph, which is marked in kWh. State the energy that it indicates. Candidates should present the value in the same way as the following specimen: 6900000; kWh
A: 21.93; kWh
